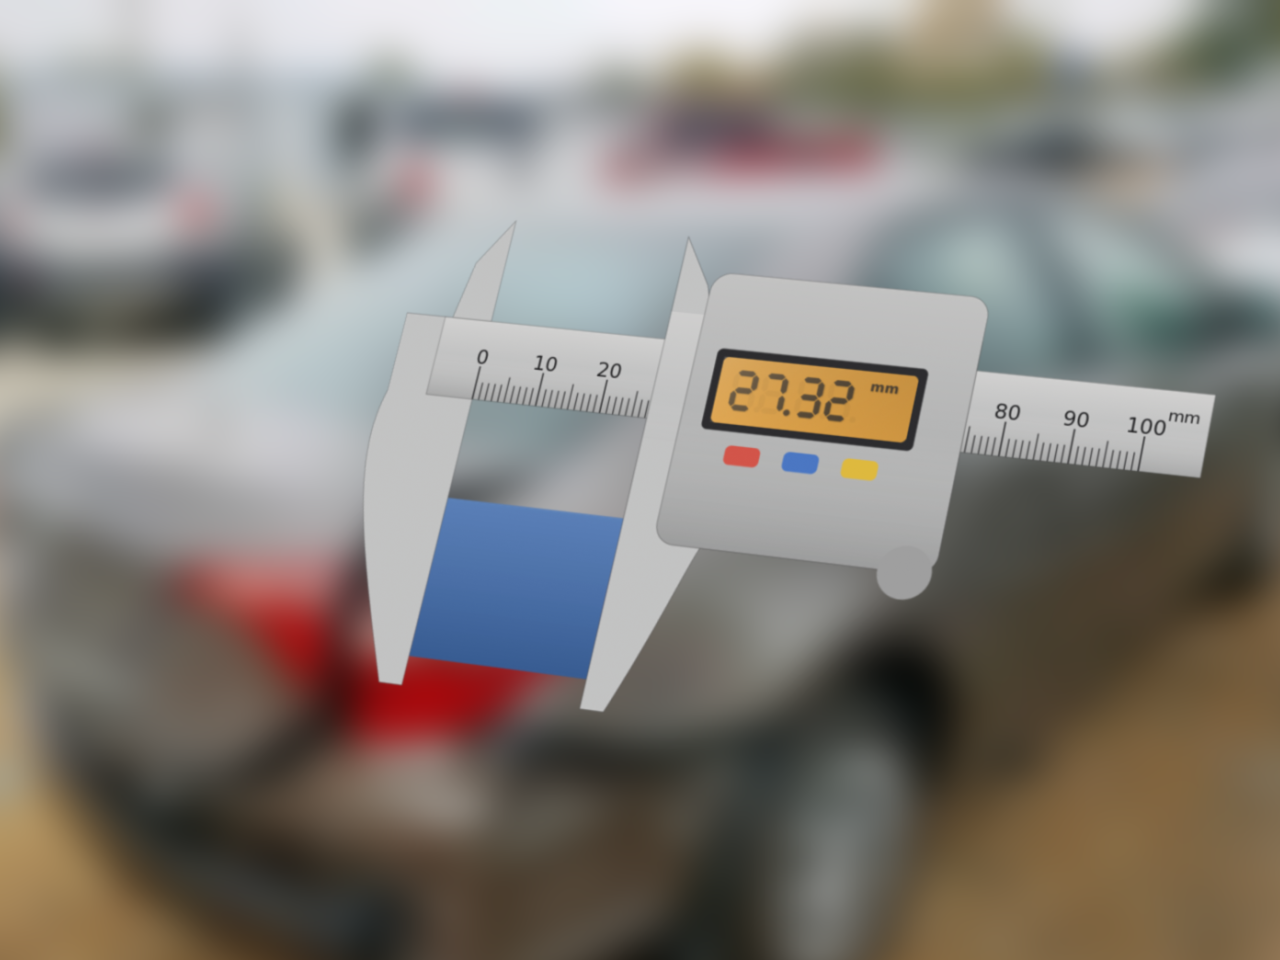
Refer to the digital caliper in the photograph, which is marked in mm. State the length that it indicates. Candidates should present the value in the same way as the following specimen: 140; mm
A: 27.32; mm
